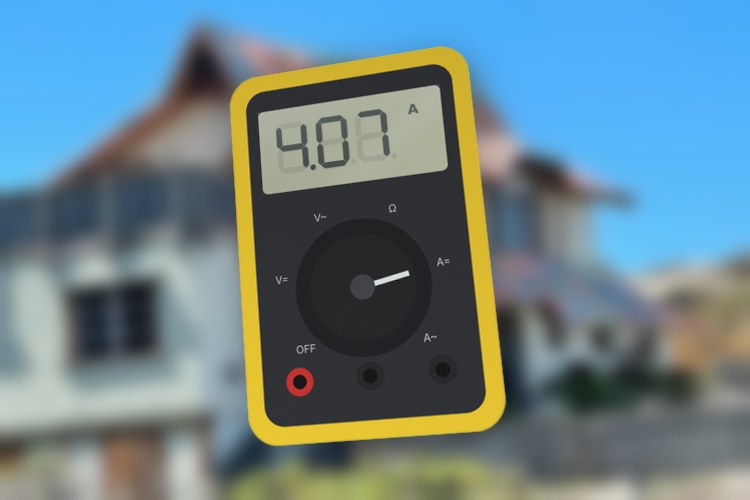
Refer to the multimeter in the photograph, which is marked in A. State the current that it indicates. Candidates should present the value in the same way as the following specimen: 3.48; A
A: 4.07; A
